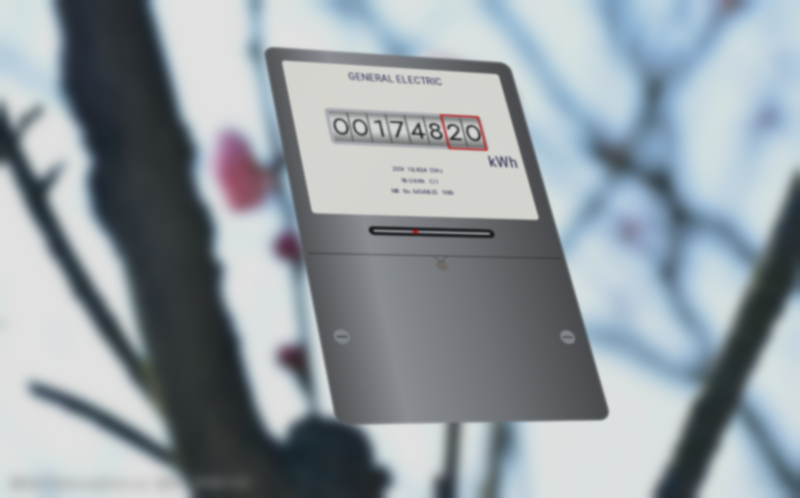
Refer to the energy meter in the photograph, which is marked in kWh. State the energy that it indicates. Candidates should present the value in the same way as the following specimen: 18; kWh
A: 1748.20; kWh
